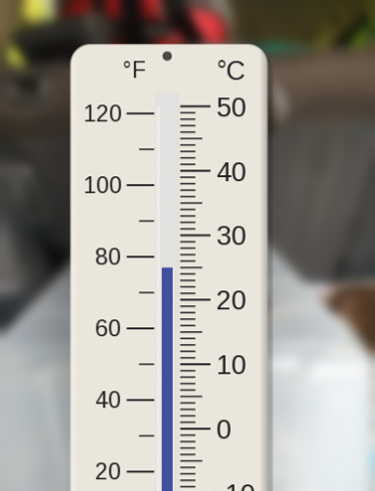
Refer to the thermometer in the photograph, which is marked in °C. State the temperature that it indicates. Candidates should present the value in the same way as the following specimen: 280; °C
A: 25; °C
